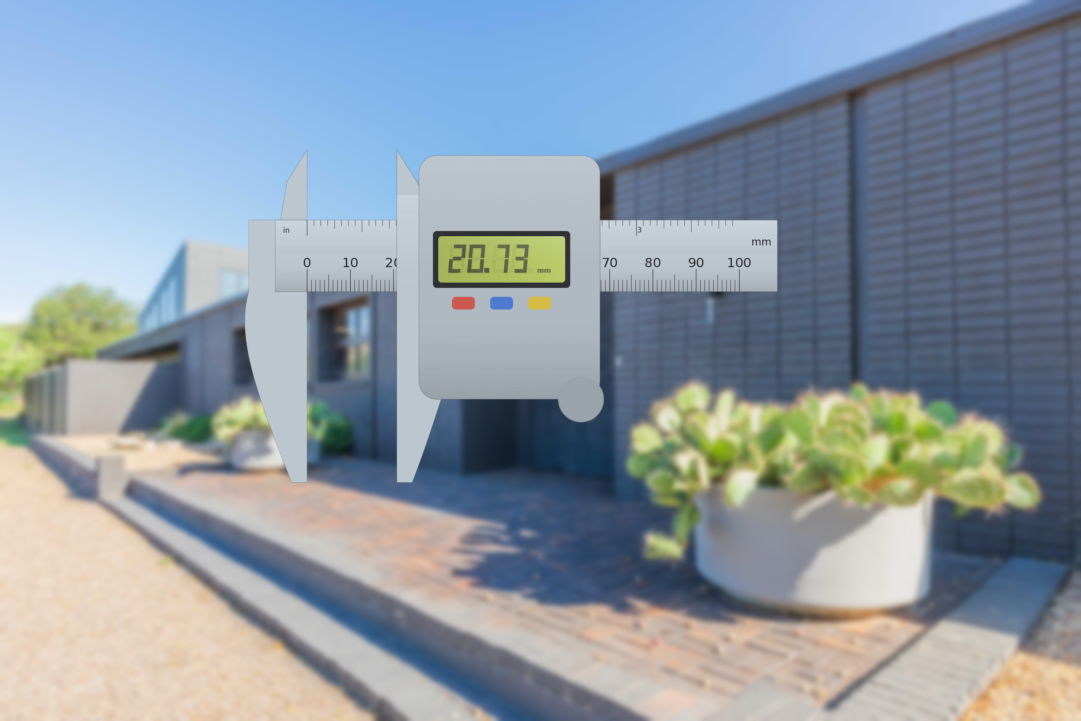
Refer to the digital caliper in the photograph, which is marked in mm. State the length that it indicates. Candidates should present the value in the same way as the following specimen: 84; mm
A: 20.73; mm
